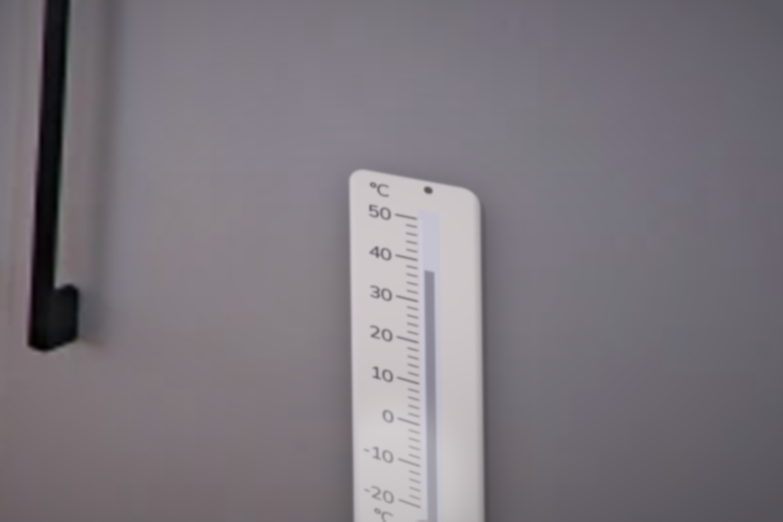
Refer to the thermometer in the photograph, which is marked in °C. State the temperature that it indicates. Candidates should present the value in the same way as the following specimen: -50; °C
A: 38; °C
